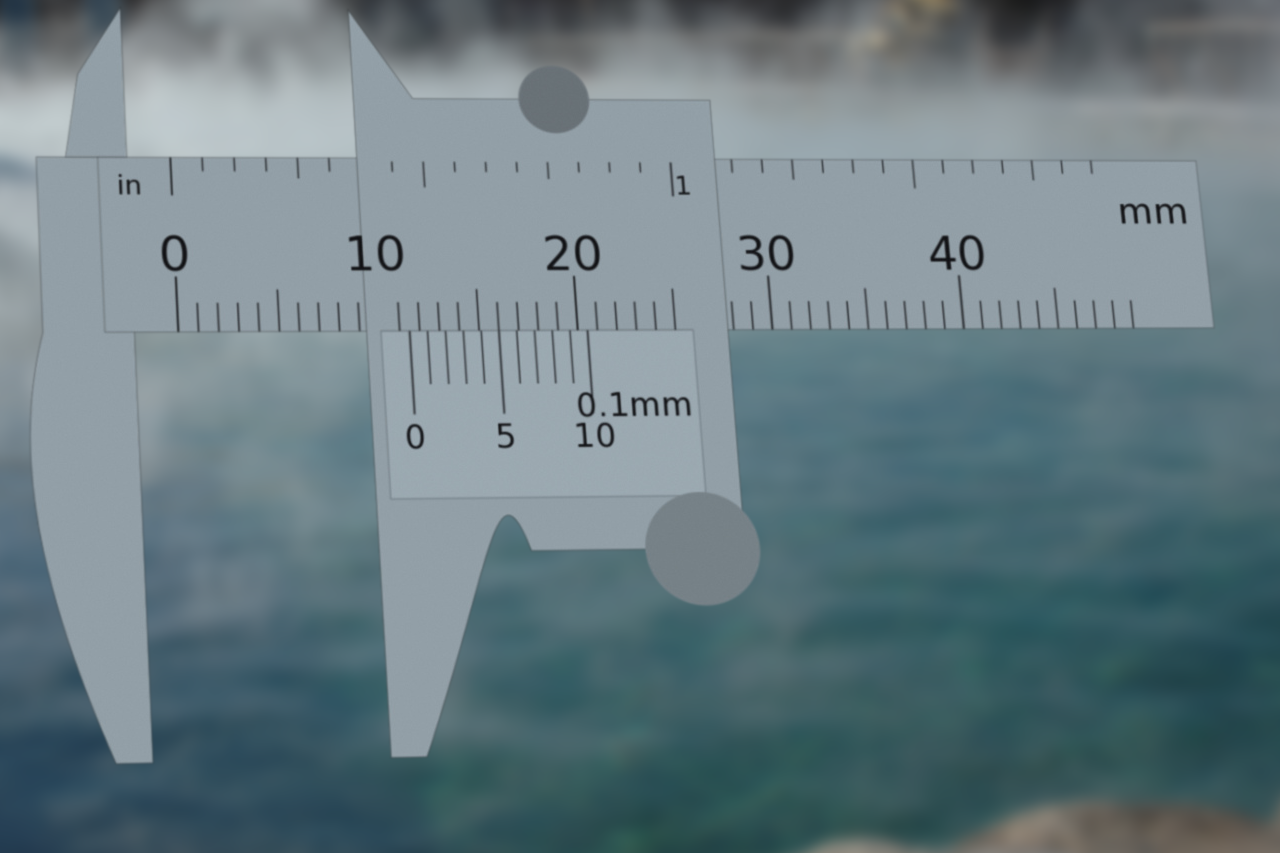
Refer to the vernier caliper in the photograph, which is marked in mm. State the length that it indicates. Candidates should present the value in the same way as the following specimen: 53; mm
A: 11.5; mm
